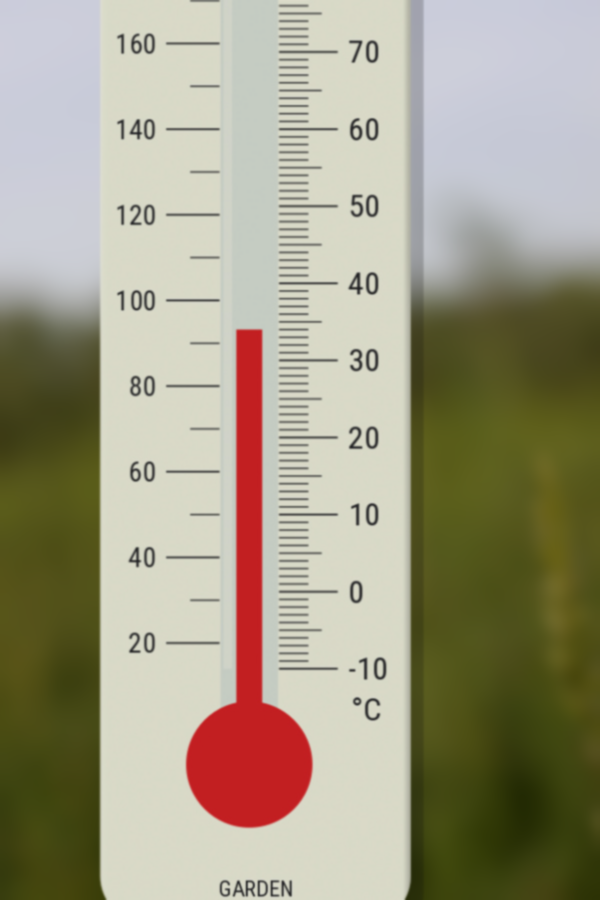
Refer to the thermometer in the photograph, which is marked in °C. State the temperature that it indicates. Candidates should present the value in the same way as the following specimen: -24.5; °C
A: 34; °C
